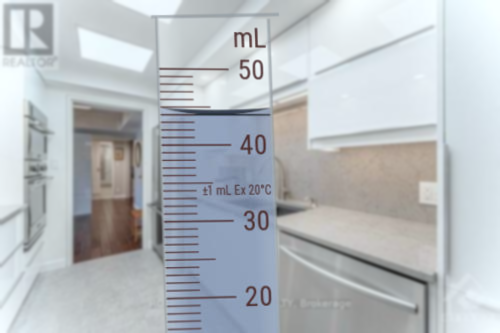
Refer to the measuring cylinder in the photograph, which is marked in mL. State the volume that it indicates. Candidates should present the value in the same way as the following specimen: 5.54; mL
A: 44; mL
